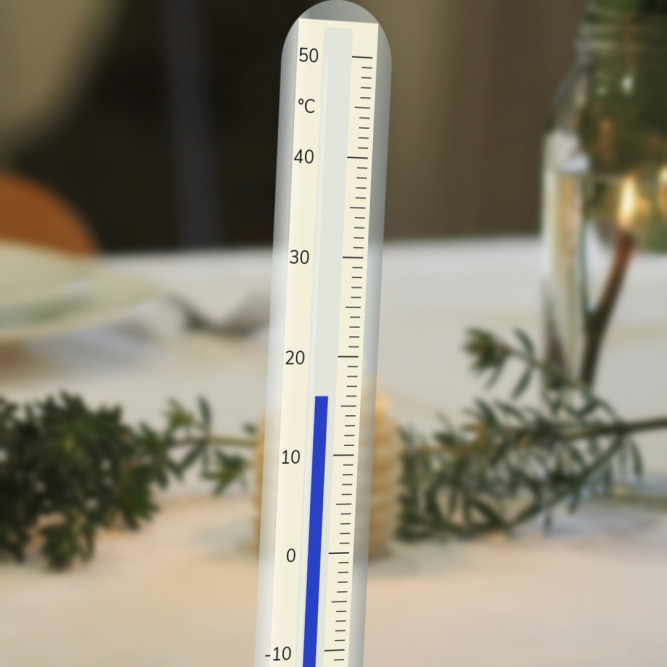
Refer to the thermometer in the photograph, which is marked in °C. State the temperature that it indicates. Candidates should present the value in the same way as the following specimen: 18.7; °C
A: 16; °C
